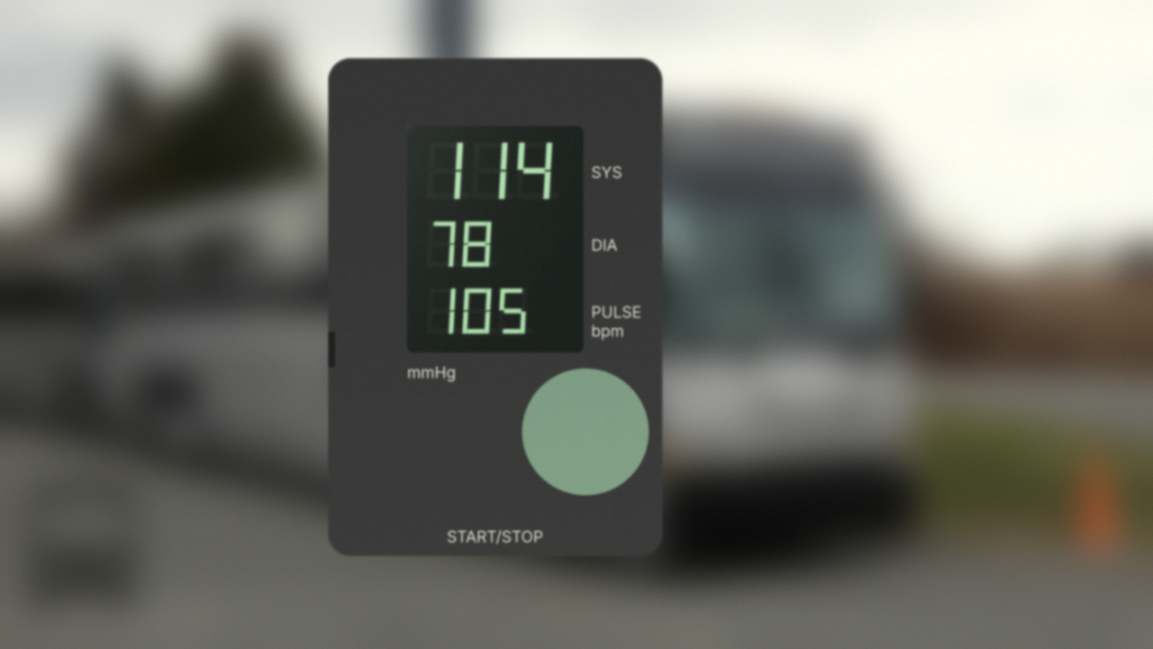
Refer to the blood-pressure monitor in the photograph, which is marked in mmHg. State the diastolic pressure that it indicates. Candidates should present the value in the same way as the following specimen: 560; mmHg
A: 78; mmHg
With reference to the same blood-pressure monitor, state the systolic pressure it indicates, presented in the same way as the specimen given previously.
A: 114; mmHg
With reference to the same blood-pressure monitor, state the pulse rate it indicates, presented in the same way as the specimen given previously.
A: 105; bpm
